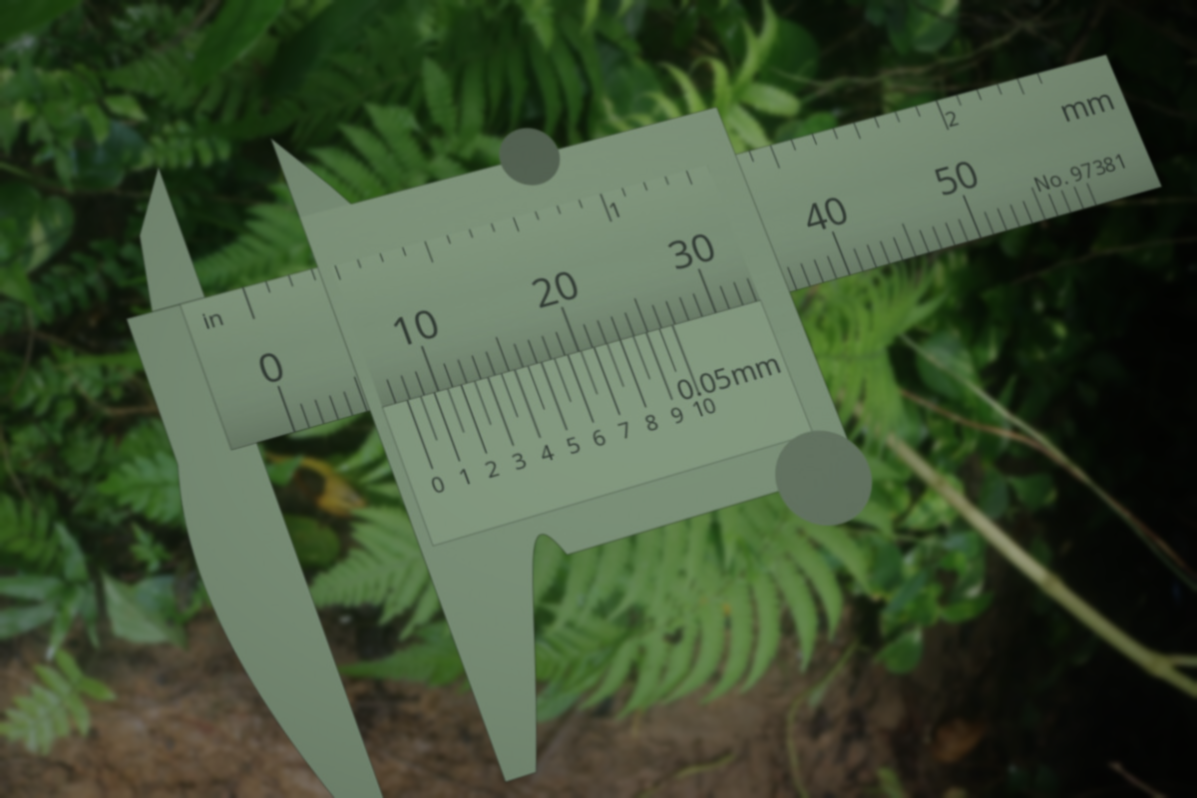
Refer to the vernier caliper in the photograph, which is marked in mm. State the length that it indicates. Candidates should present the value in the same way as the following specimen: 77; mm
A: 7.8; mm
